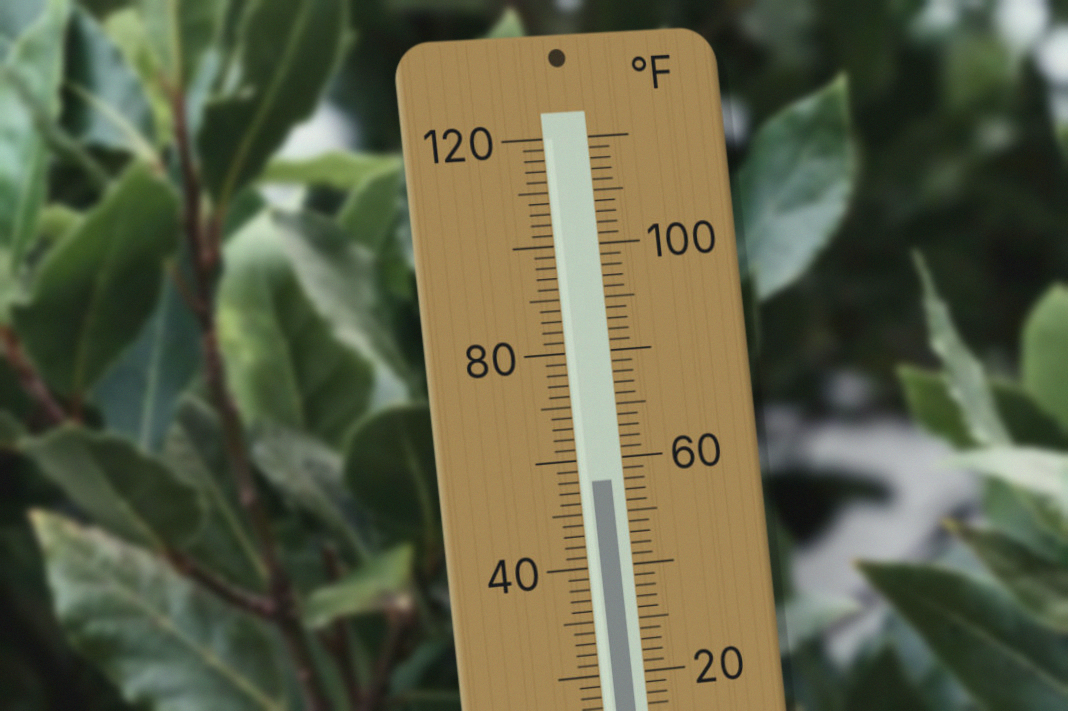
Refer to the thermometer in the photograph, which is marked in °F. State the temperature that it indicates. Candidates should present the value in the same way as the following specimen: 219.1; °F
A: 56; °F
